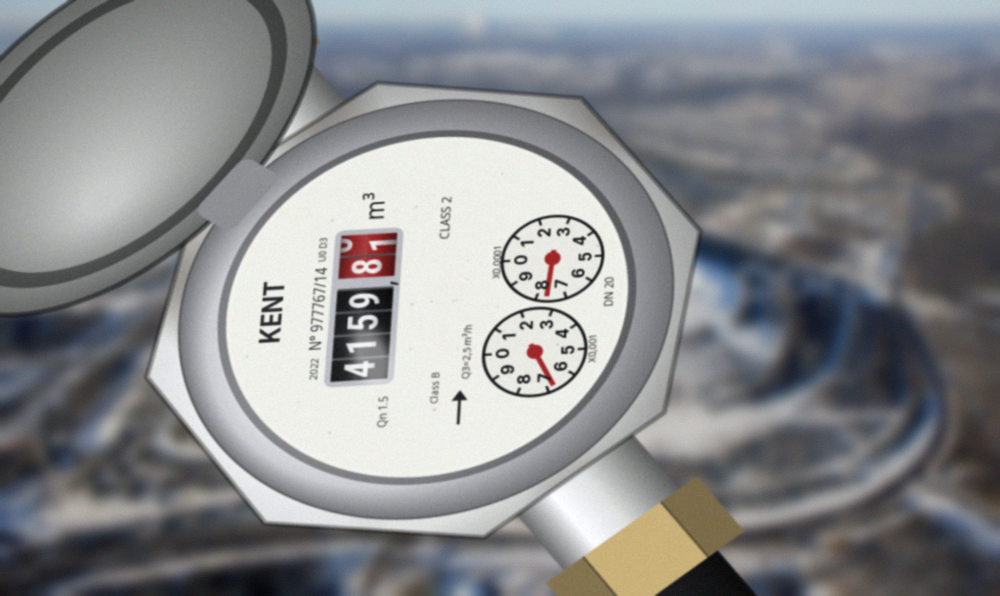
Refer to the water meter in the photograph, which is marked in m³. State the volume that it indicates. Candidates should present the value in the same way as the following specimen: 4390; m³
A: 4159.8067; m³
